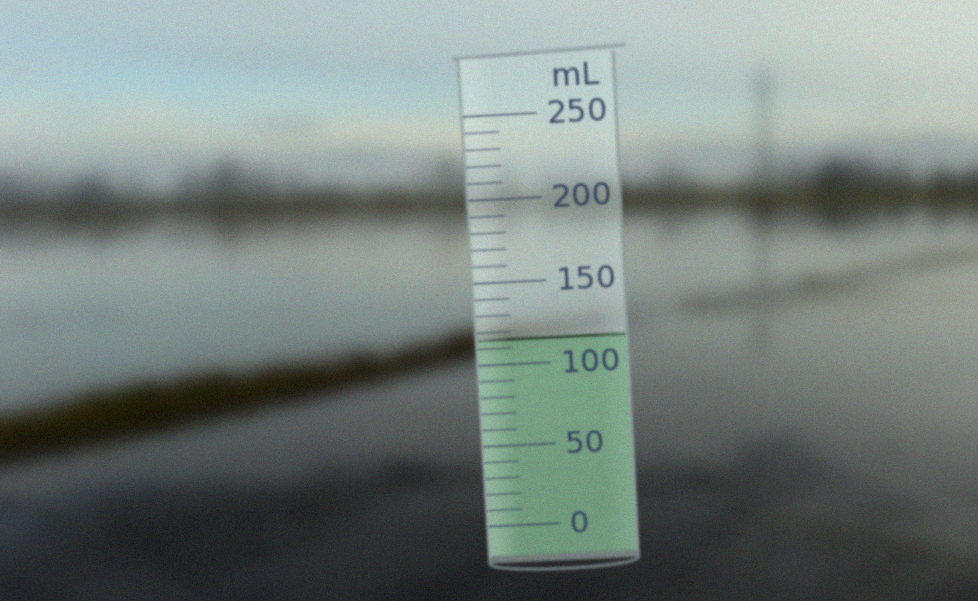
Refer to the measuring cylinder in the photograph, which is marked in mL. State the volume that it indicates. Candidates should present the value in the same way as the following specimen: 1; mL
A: 115; mL
